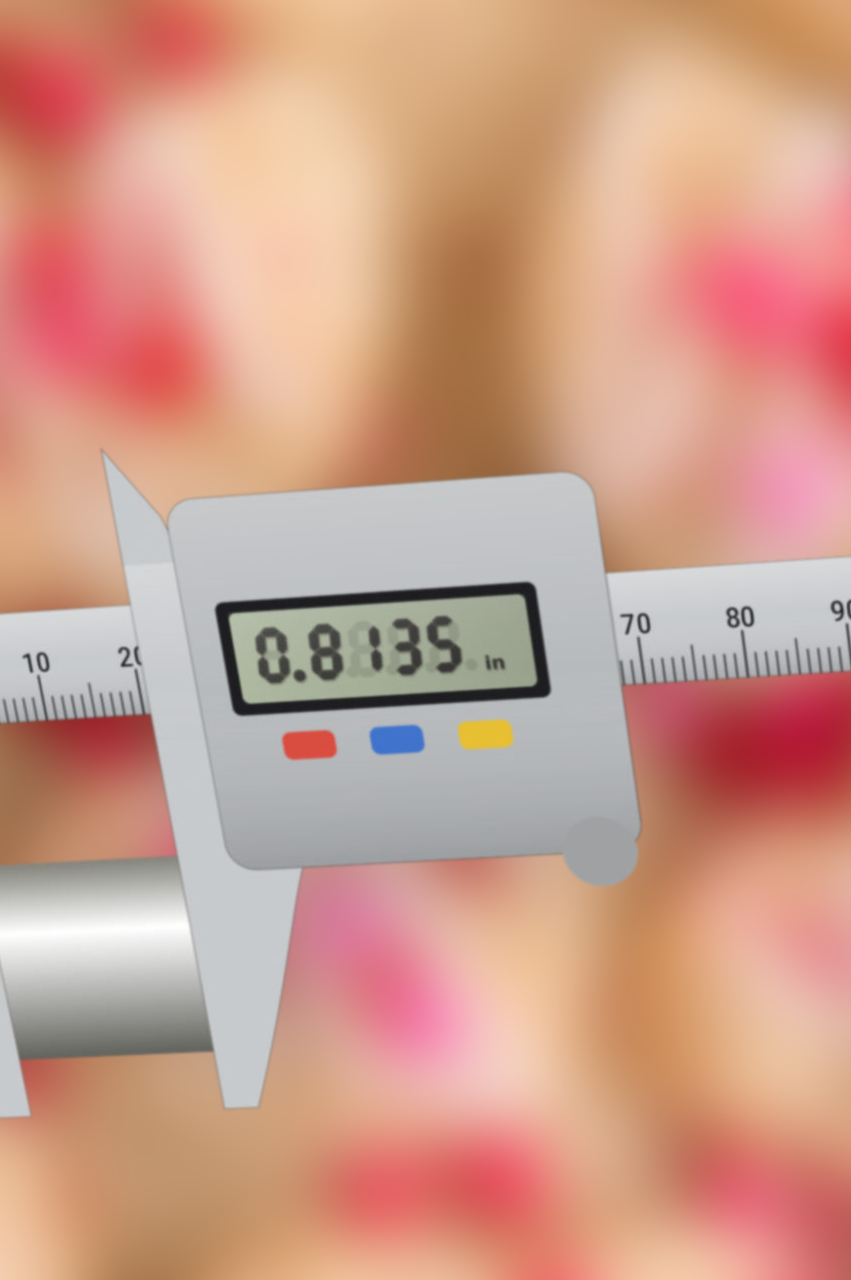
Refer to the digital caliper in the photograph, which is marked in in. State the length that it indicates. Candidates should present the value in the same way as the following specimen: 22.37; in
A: 0.8135; in
